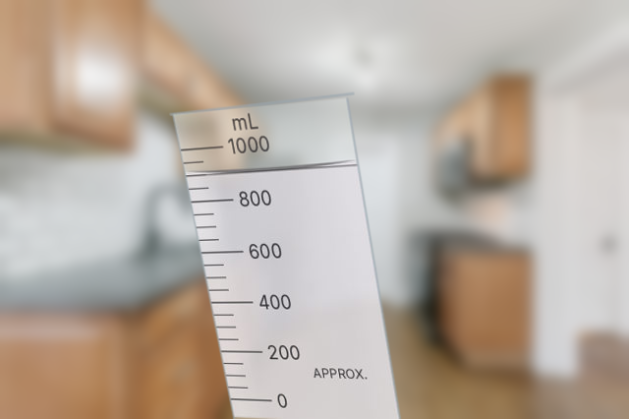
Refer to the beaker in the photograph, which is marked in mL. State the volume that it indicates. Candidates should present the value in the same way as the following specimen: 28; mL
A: 900; mL
